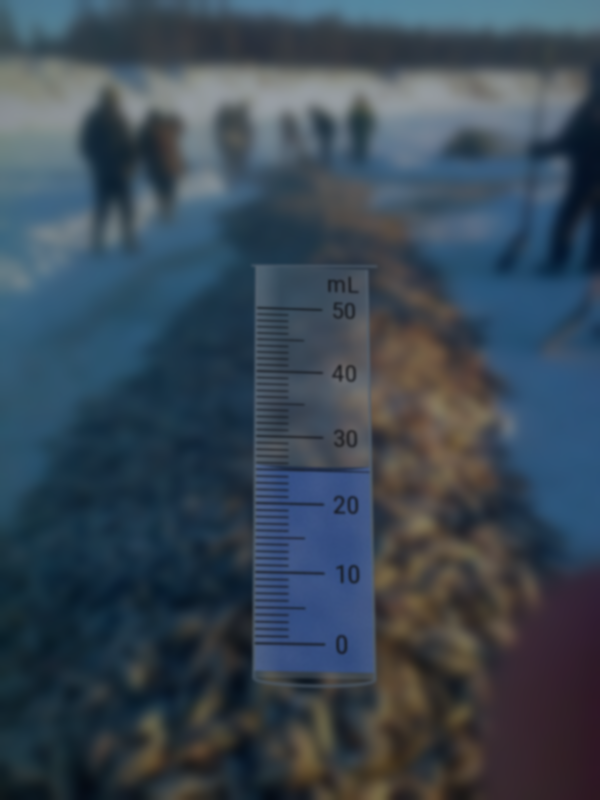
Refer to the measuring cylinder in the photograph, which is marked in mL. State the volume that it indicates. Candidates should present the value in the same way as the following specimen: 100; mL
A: 25; mL
